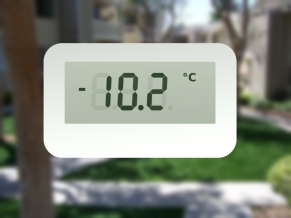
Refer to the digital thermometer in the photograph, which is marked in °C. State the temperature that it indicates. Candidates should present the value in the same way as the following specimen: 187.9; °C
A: -10.2; °C
